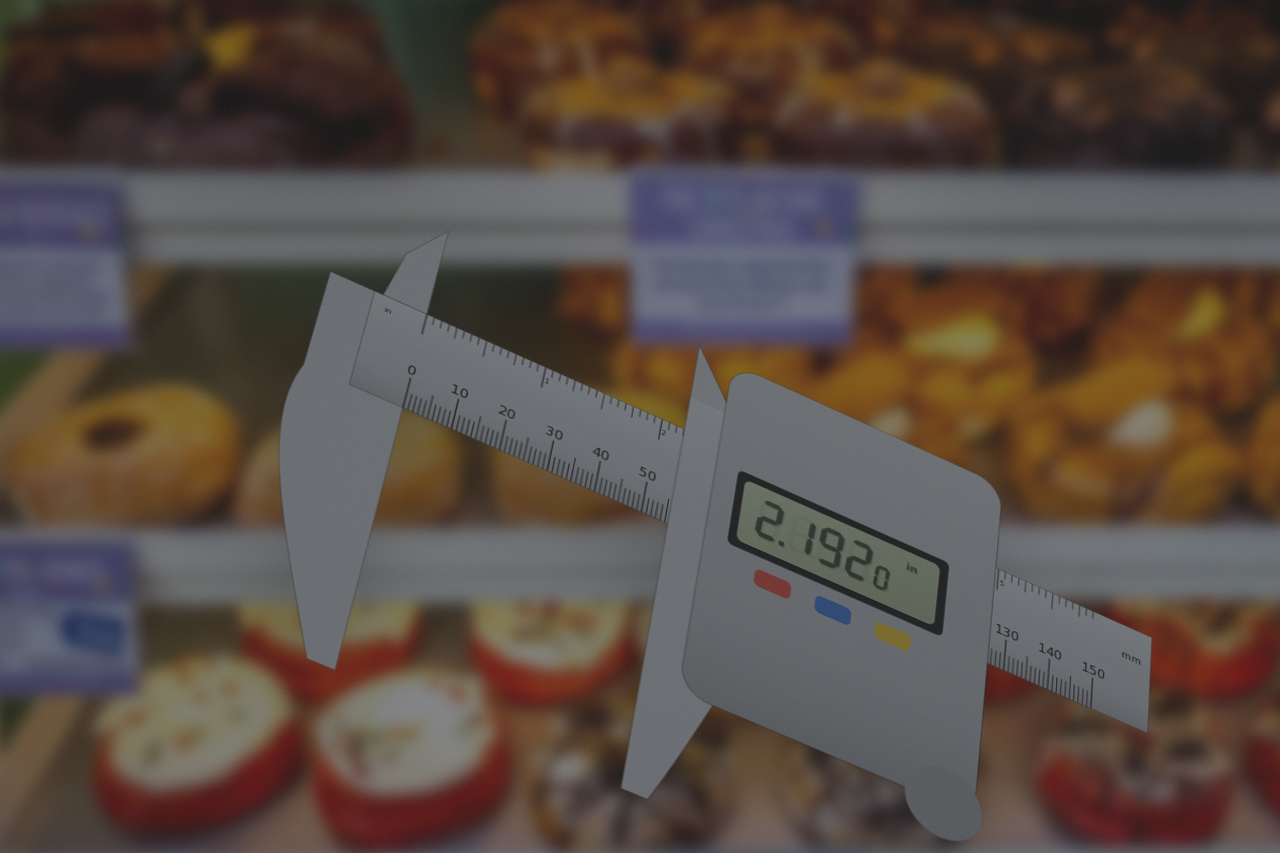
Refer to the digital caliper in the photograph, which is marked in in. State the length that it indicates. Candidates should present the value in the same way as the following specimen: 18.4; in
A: 2.1920; in
